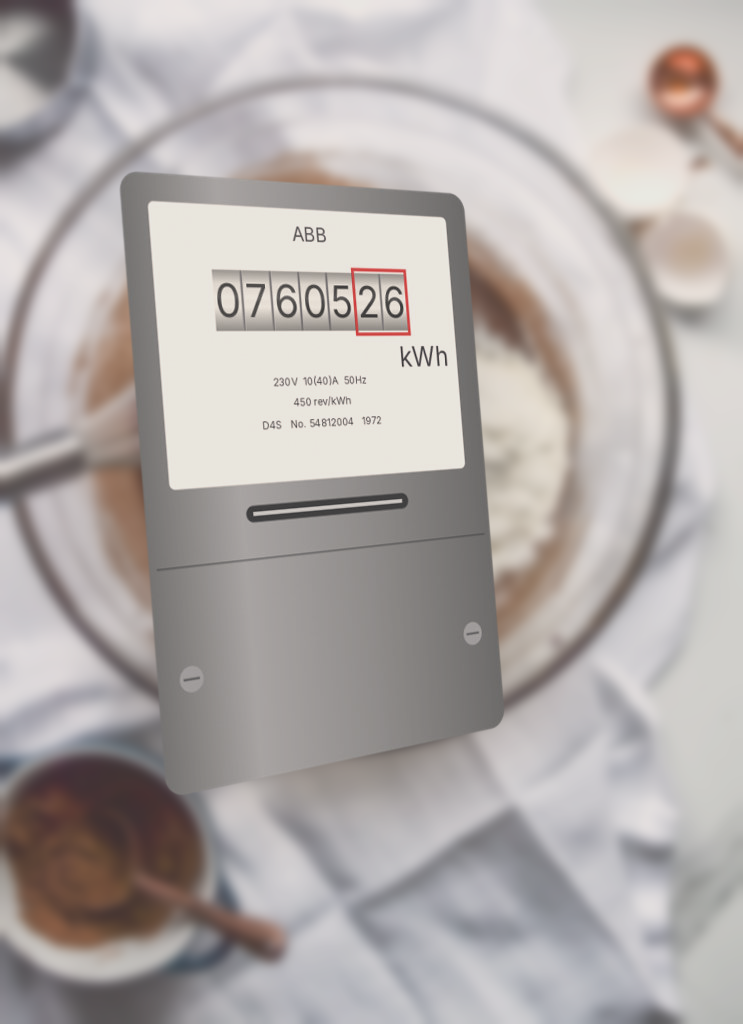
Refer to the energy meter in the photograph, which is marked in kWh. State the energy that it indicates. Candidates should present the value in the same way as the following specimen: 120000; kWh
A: 7605.26; kWh
